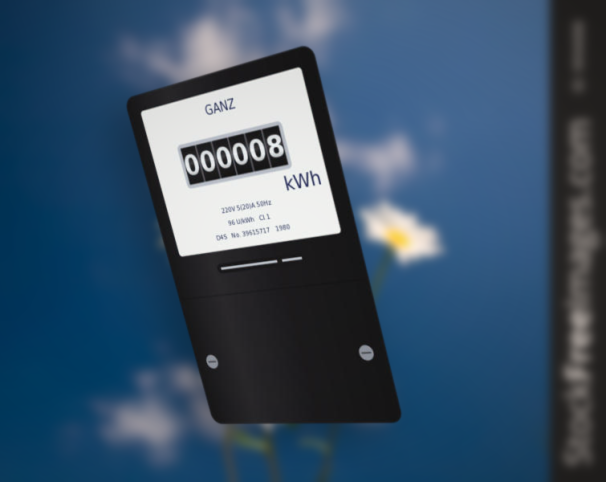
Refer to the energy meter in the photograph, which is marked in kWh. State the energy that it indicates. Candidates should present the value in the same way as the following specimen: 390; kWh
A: 8; kWh
